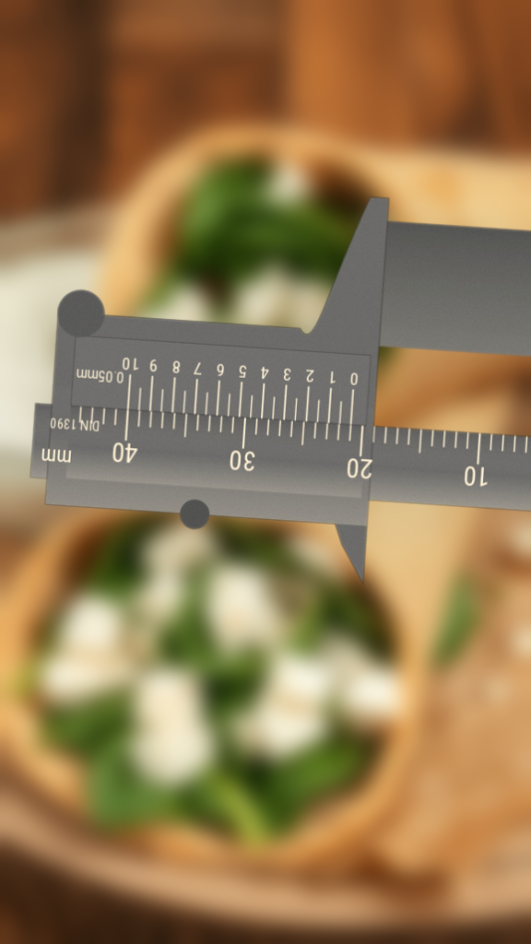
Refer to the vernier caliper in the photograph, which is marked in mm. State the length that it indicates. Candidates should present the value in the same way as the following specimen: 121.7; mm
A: 21.0; mm
